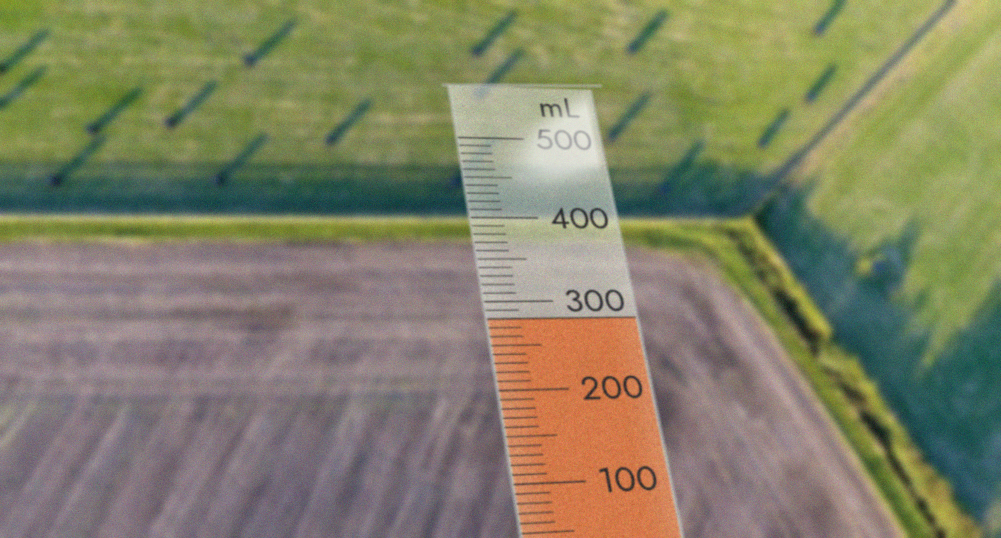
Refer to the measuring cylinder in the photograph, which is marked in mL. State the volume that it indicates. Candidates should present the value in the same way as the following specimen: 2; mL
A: 280; mL
